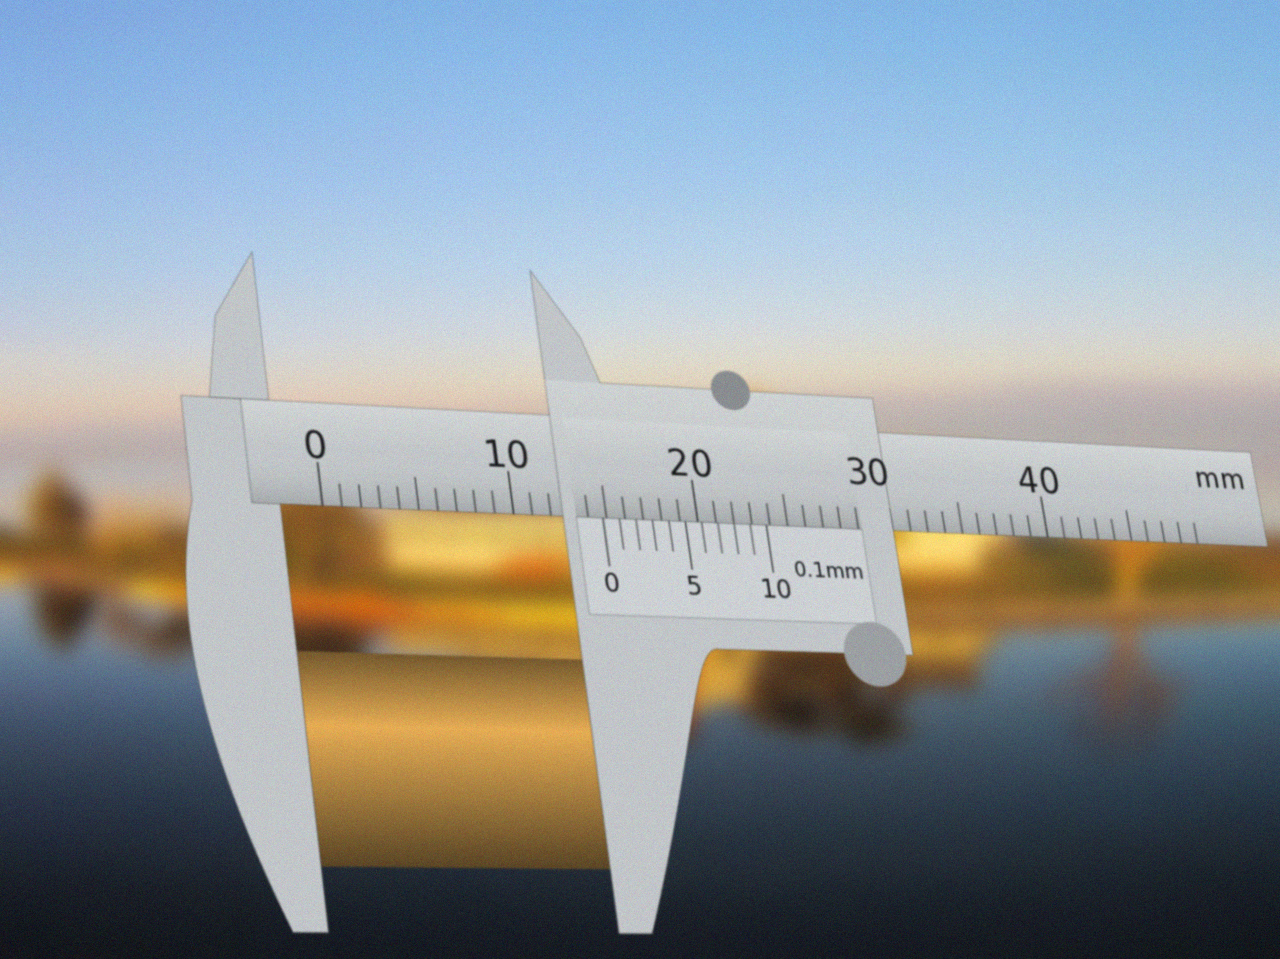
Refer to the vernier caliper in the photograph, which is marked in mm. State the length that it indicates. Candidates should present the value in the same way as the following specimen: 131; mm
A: 14.8; mm
